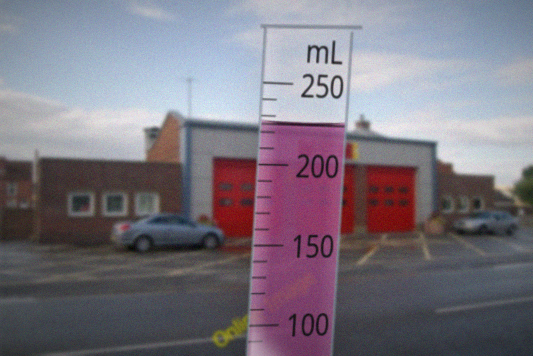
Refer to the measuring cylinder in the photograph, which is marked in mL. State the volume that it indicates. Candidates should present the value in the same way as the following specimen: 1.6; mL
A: 225; mL
